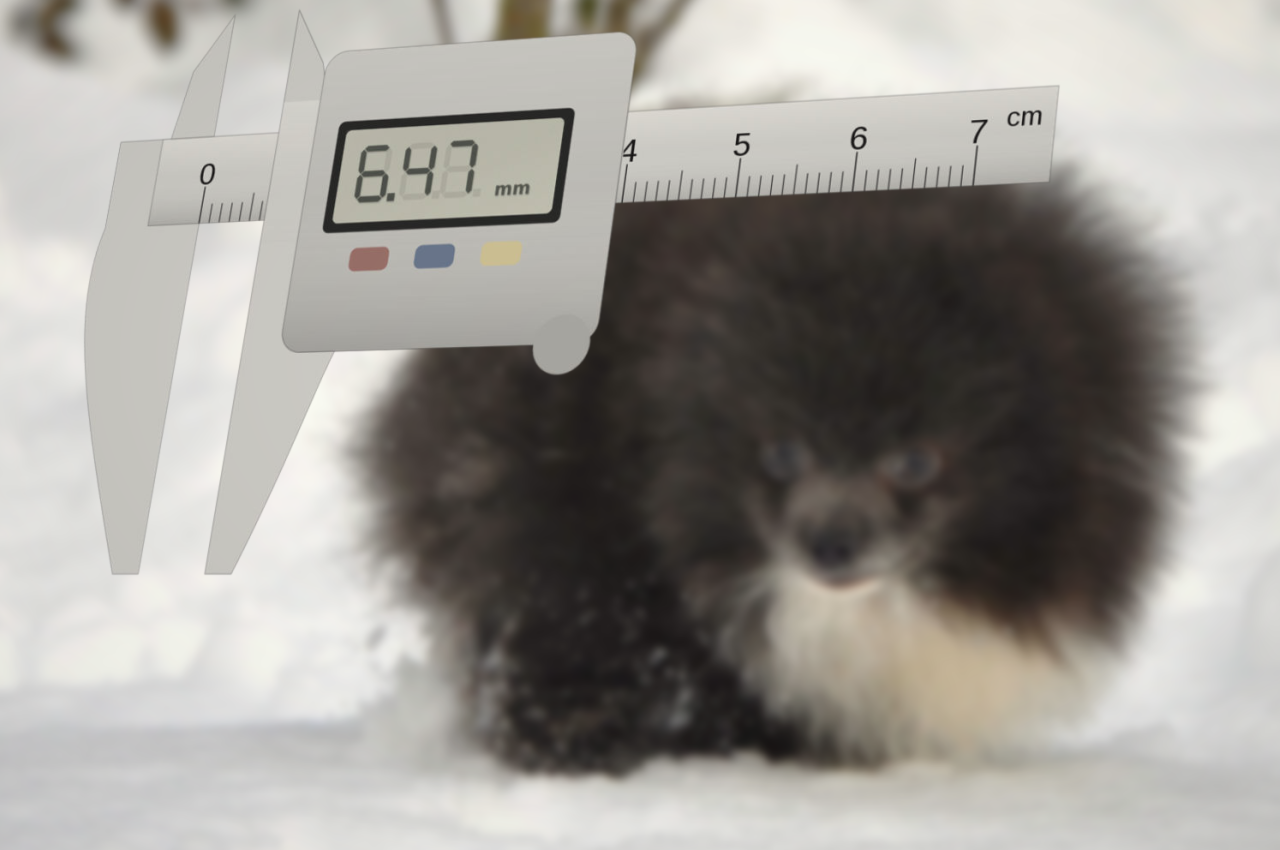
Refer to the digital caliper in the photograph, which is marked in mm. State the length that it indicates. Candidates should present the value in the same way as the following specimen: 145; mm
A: 6.47; mm
